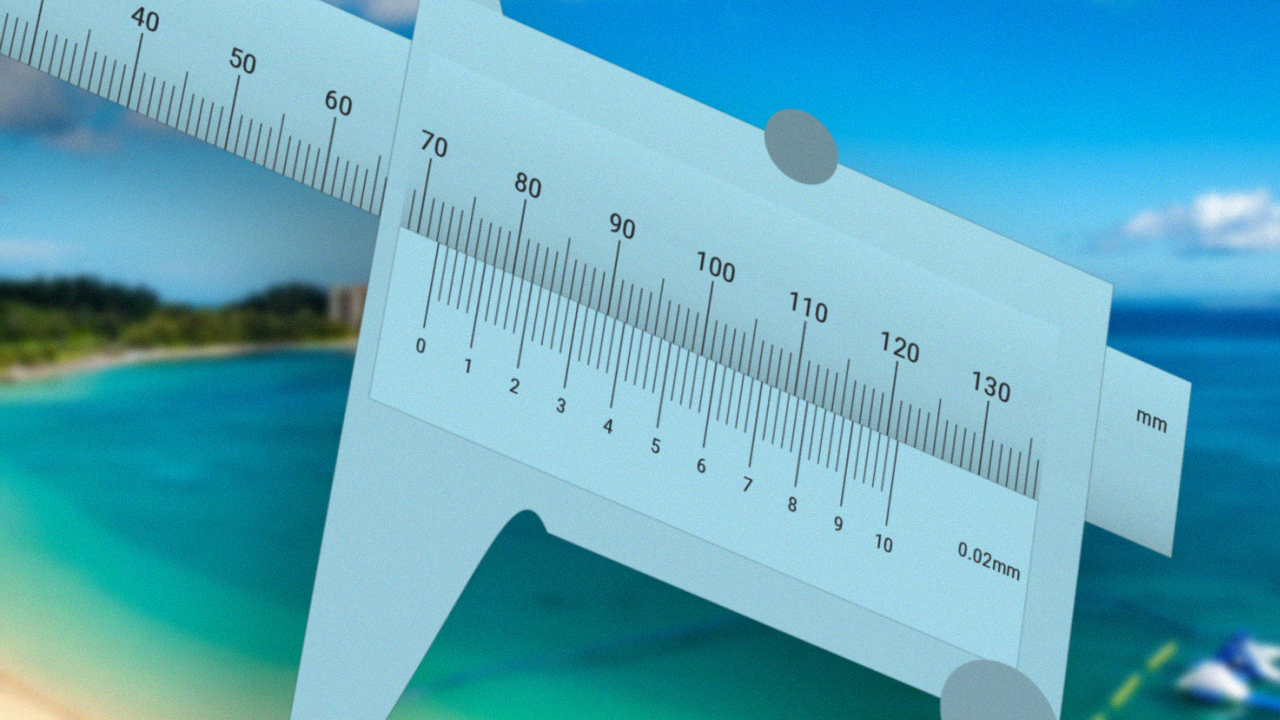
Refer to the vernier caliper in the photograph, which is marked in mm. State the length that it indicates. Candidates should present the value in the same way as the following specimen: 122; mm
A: 72.2; mm
